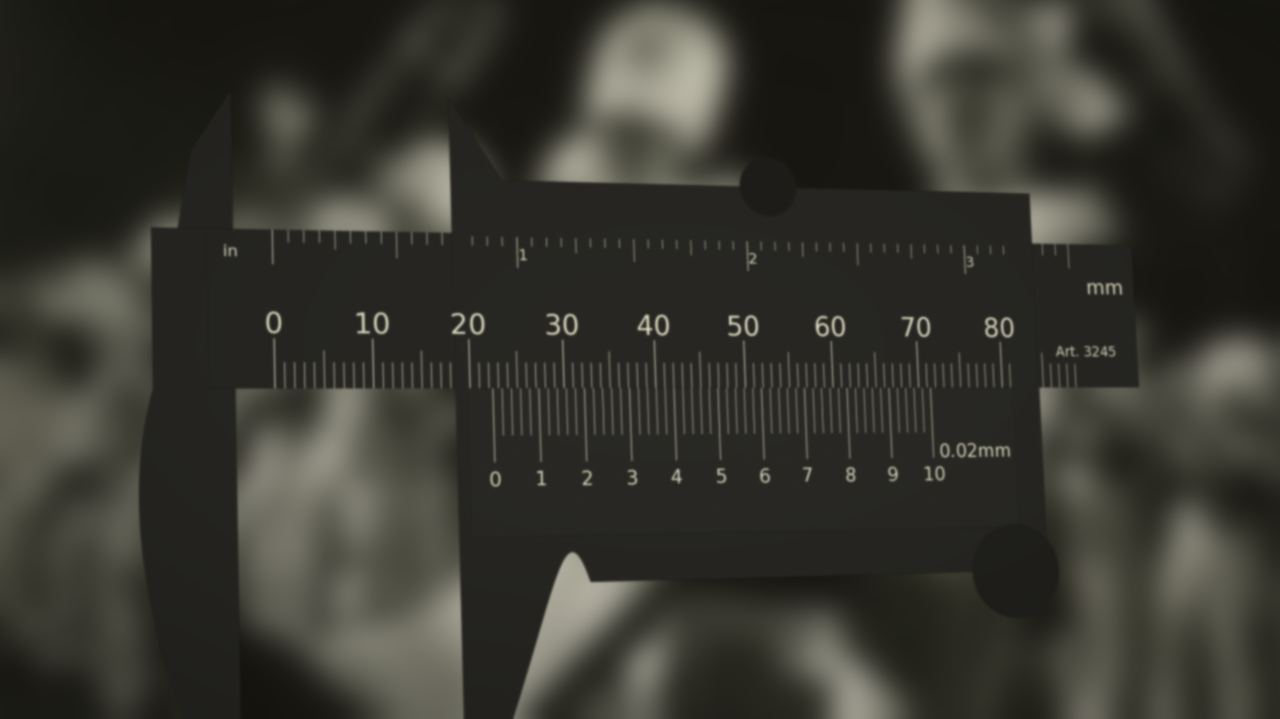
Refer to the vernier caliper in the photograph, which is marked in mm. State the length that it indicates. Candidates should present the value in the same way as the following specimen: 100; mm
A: 22.4; mm
